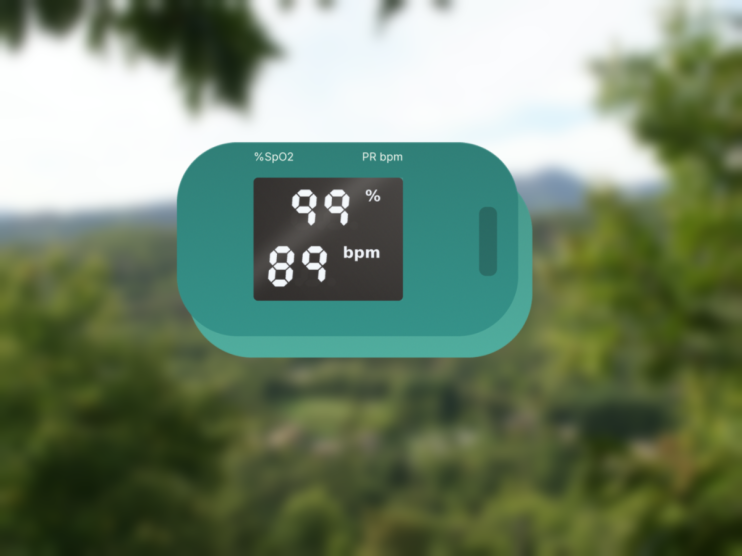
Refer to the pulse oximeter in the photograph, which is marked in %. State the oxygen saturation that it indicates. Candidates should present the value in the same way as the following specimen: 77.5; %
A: 99; %
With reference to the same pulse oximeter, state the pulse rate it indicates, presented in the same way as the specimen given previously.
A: 89; bpm
